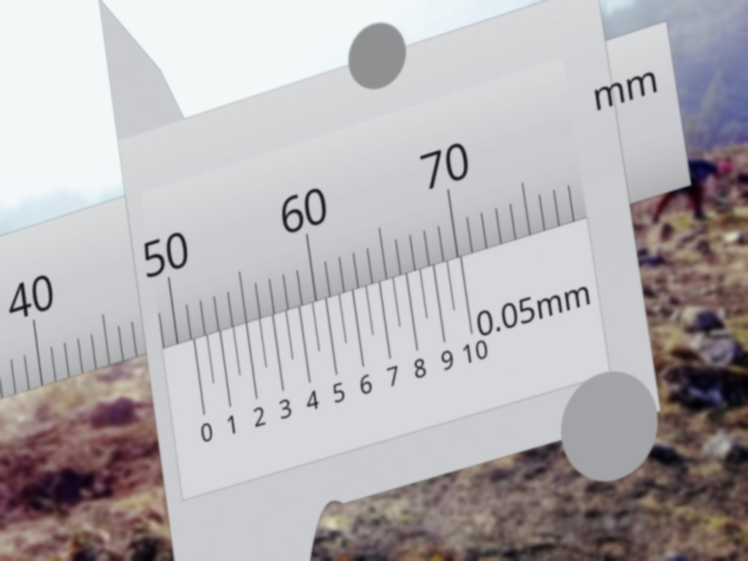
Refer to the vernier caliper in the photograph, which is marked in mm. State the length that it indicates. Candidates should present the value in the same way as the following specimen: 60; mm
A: 51.2; mm
